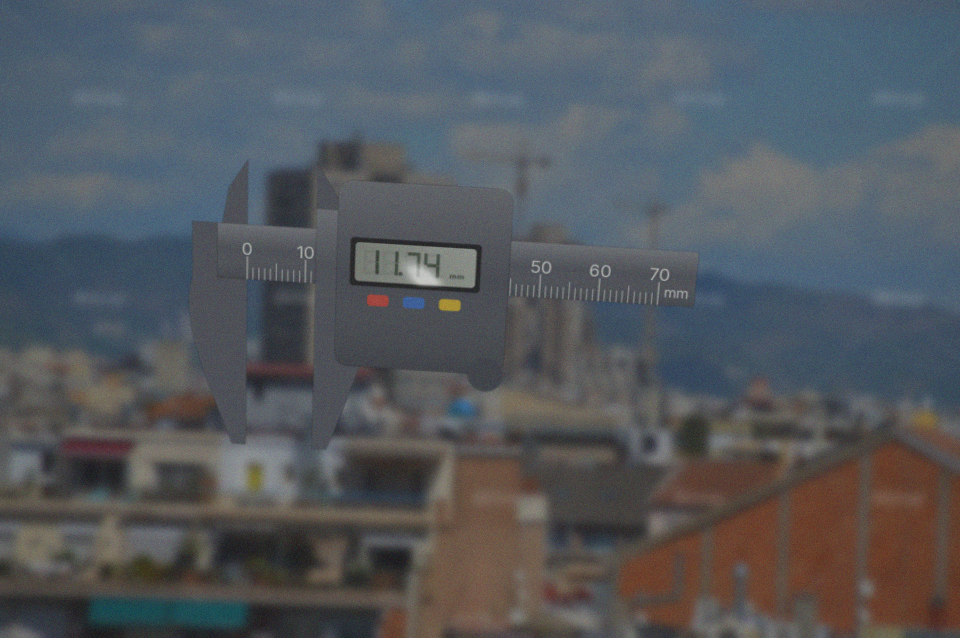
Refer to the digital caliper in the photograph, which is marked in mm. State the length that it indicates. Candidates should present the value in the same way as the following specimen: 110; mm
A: 11.74; mm
